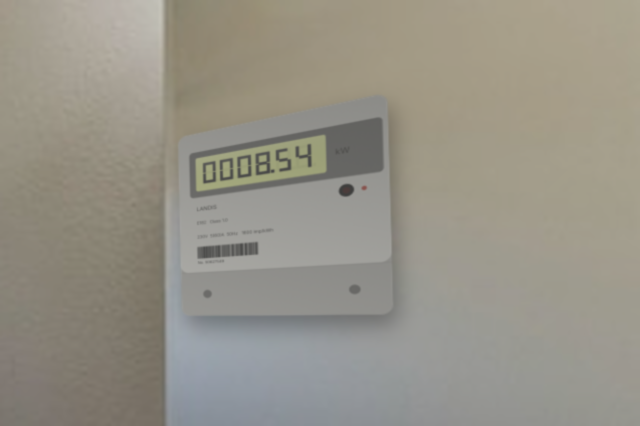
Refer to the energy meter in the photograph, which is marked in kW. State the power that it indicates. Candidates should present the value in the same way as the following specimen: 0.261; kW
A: 8.54; kW
